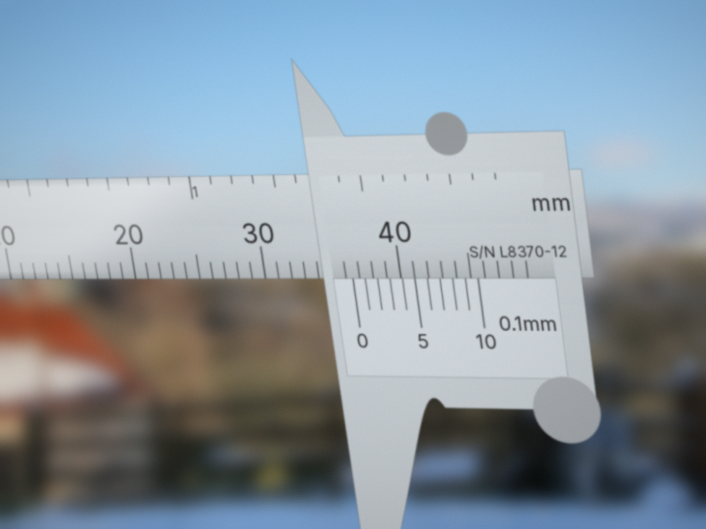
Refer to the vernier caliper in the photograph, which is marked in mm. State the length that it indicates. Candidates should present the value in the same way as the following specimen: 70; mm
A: 36.5; mm
